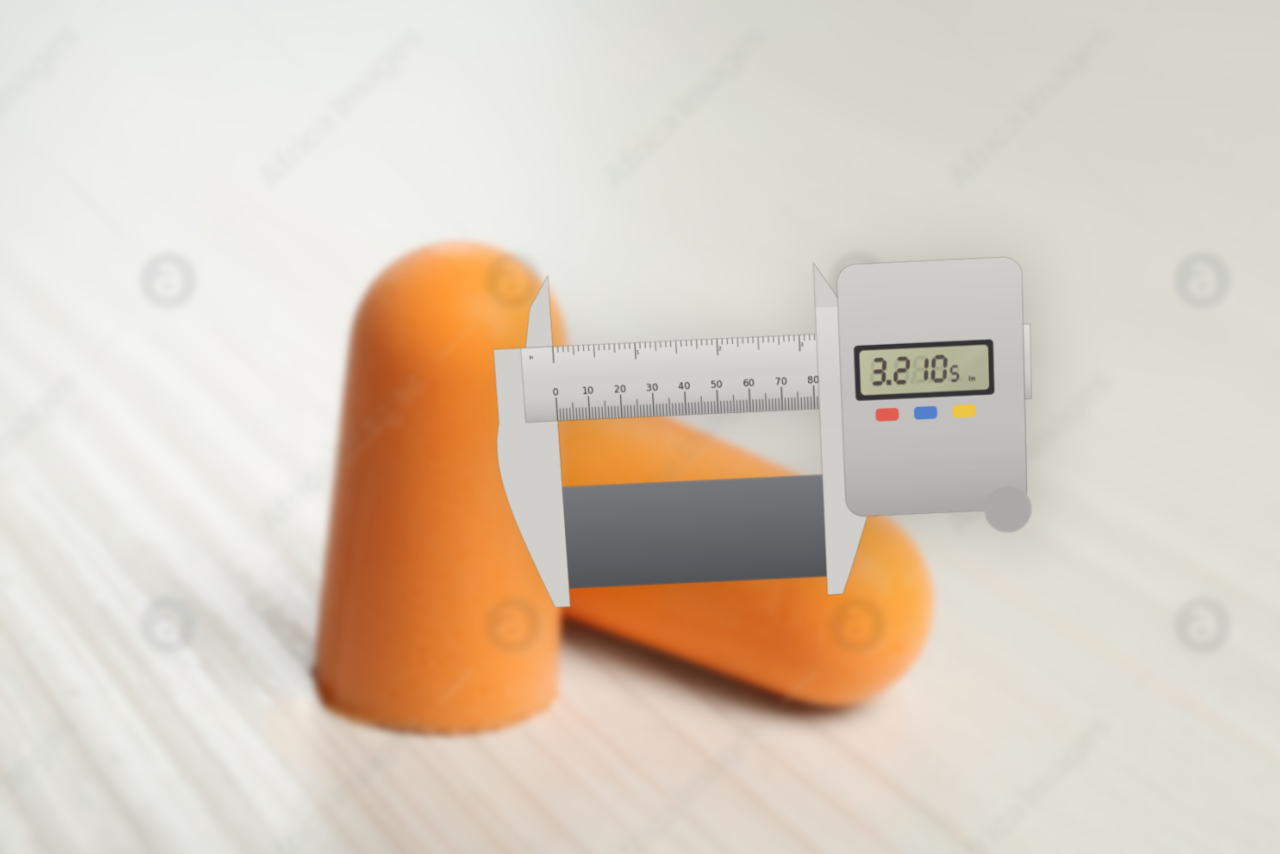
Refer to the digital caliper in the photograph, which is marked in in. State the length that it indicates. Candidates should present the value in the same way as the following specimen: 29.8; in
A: 3.2105; in
